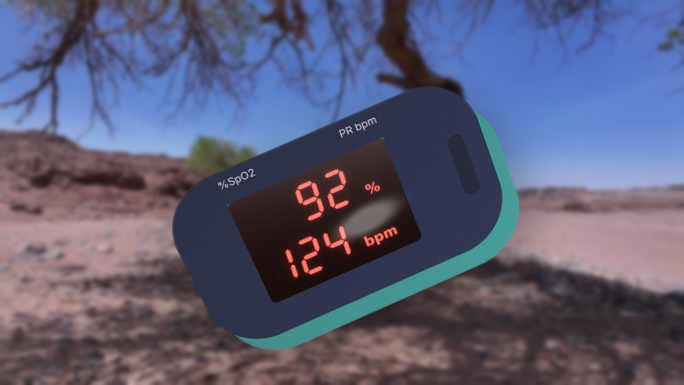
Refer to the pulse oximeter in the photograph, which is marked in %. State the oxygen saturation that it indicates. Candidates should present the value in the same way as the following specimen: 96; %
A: 92; %
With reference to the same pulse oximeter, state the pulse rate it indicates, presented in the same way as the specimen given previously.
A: 124; bpm
